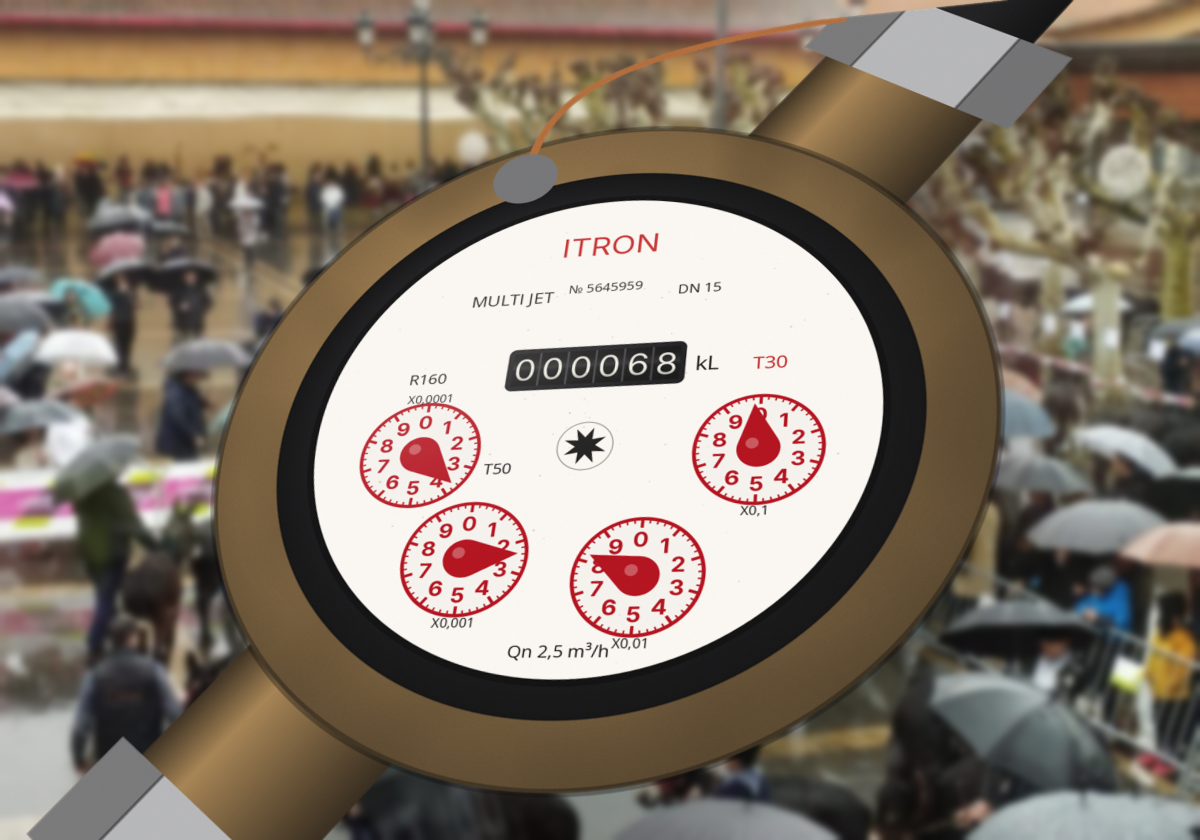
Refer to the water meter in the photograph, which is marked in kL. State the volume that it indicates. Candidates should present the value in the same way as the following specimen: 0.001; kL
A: 67.9823; kL
